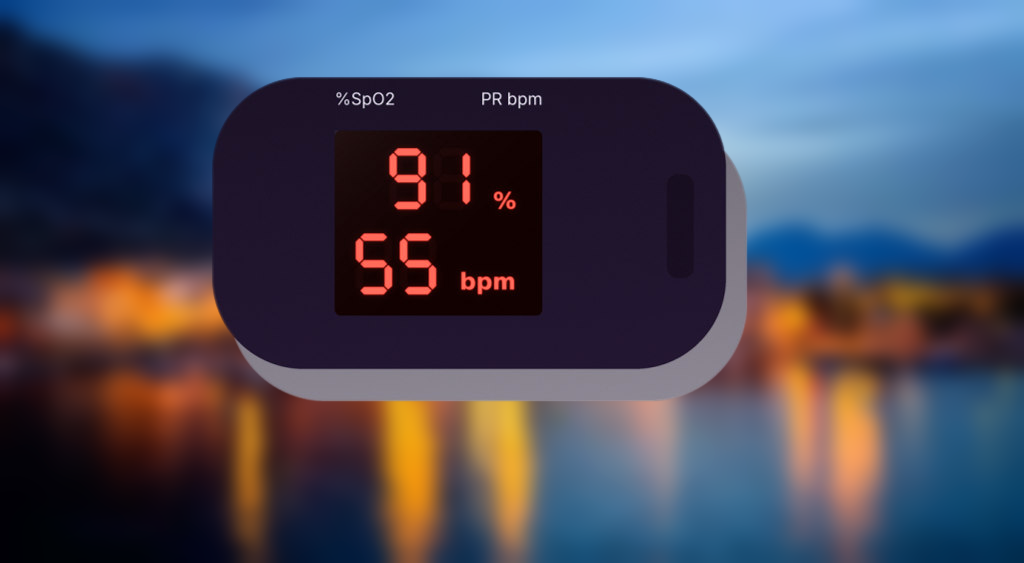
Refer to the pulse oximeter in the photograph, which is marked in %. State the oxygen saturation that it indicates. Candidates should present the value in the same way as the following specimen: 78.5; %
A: 91; %
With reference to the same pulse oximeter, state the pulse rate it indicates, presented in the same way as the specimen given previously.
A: 55; bpm
